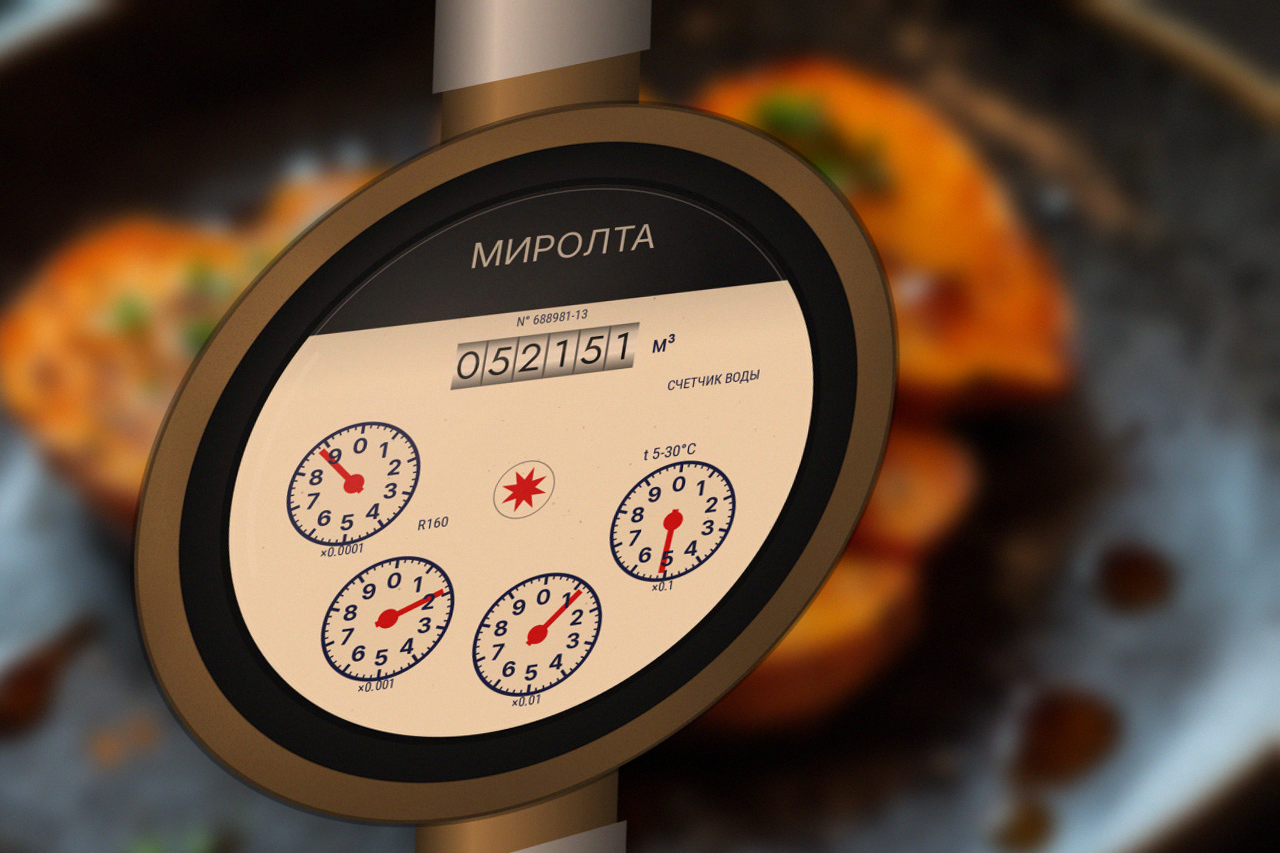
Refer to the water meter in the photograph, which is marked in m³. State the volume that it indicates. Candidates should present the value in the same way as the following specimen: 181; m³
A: 52151.5118; m³
